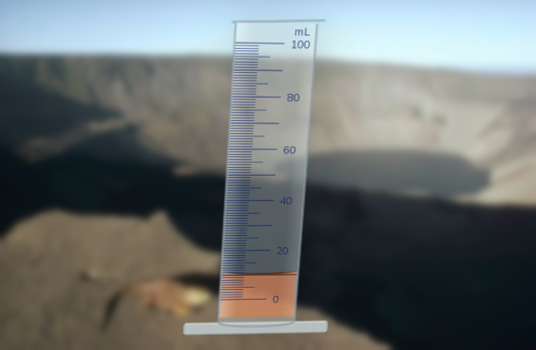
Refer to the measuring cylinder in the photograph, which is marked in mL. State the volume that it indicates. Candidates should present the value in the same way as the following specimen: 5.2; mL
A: 10; mL
